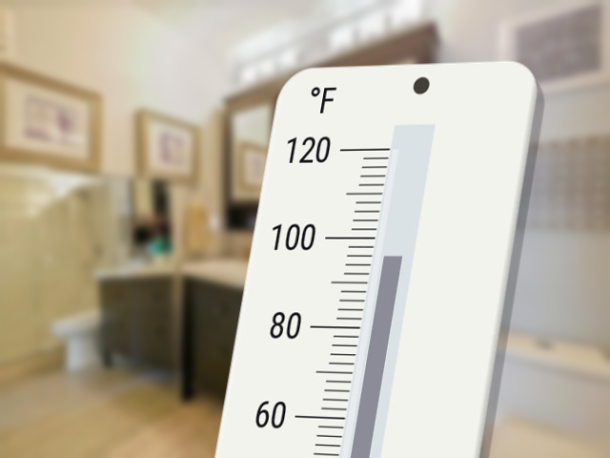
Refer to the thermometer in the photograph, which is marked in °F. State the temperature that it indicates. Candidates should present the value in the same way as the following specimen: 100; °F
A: 96; °F
